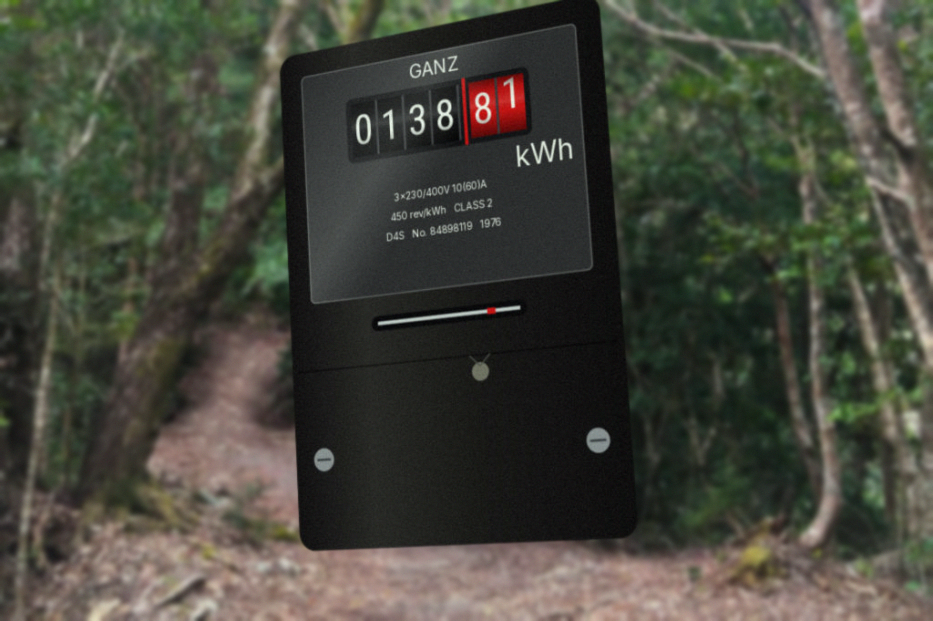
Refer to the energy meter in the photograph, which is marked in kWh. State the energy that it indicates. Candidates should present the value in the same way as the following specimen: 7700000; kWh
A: 138.81; kWh
